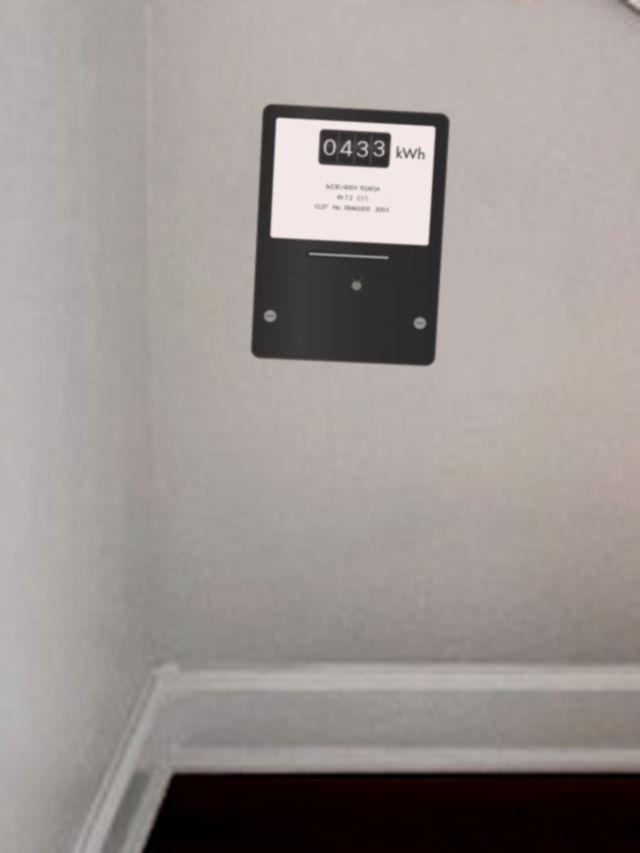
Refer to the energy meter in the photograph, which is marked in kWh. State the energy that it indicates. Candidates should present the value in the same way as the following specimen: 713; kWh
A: 433; kWh
